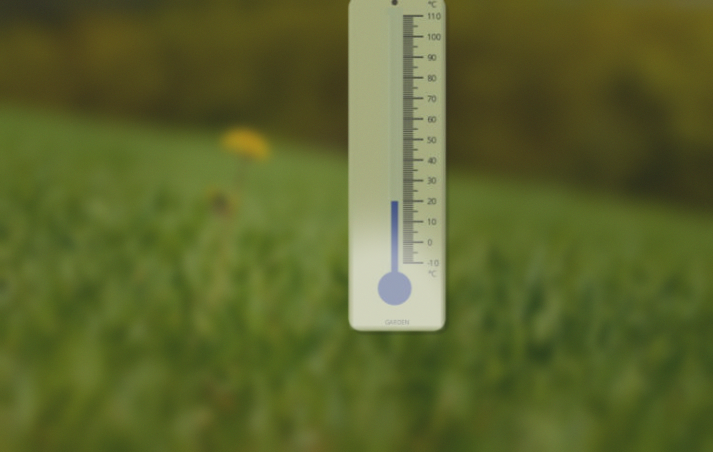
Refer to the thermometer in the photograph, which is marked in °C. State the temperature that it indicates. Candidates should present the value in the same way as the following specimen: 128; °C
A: 20; °C
